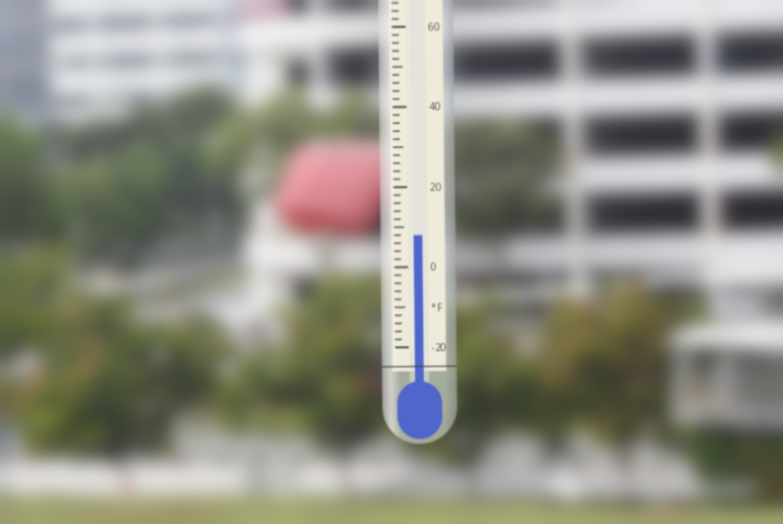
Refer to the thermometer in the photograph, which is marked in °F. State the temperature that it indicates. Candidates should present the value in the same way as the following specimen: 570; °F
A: 8; °F
